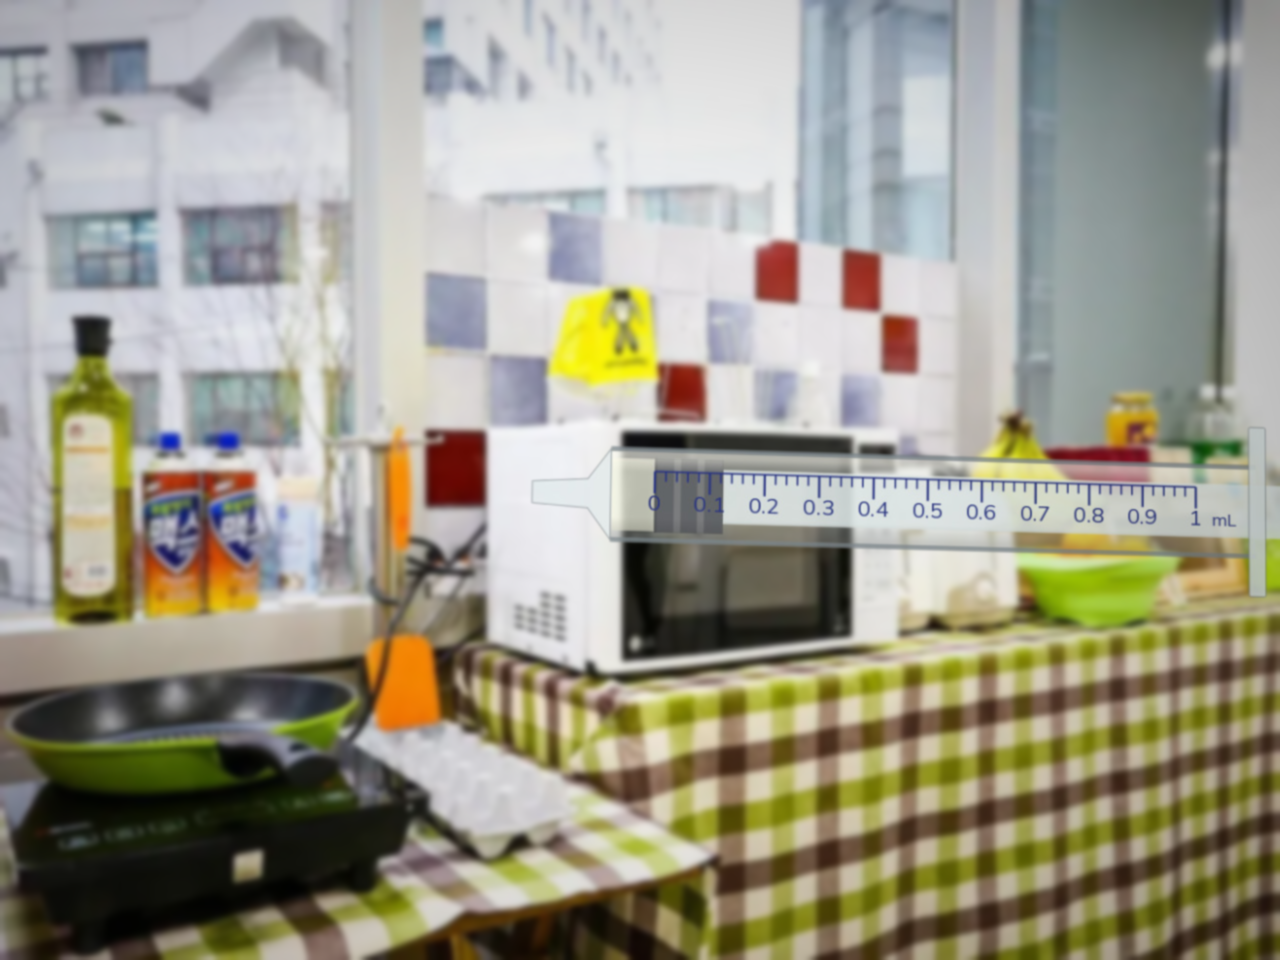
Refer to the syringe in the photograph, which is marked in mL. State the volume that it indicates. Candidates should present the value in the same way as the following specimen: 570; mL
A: 0; mL
